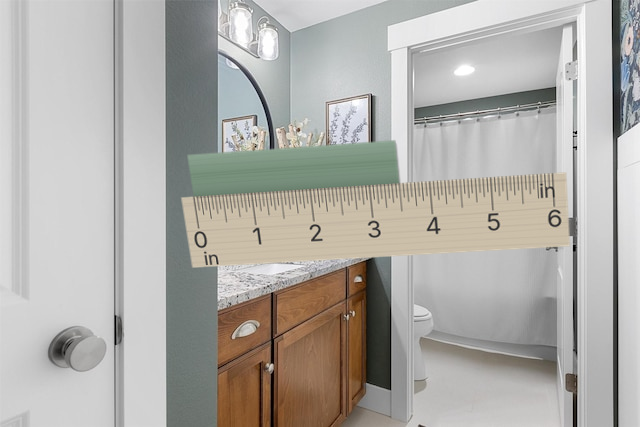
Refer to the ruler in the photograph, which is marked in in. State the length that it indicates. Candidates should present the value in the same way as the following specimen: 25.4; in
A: 3.5; in
